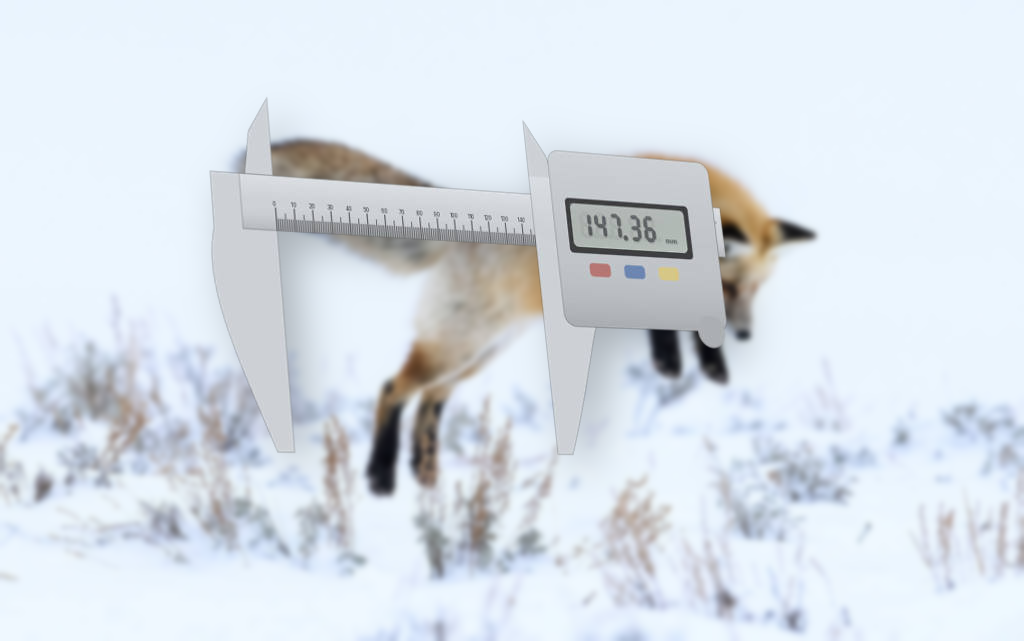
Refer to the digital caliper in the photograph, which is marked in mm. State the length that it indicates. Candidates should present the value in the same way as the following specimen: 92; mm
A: 147.36; mm
